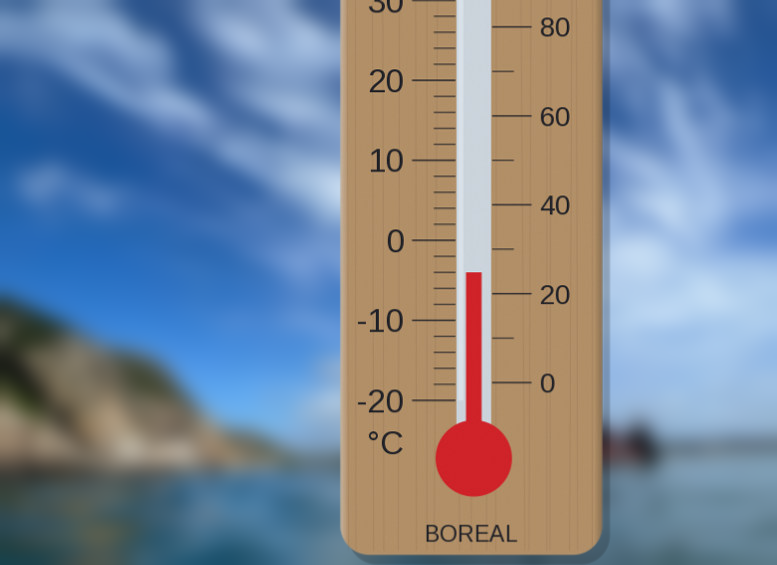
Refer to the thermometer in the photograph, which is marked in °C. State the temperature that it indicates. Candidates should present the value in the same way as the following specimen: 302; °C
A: -4; °C
